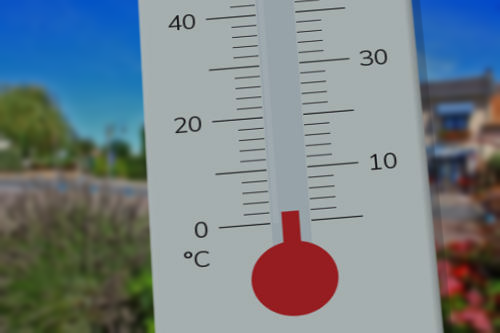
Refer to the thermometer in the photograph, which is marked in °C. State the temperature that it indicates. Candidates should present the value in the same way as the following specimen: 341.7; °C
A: 2; °C
